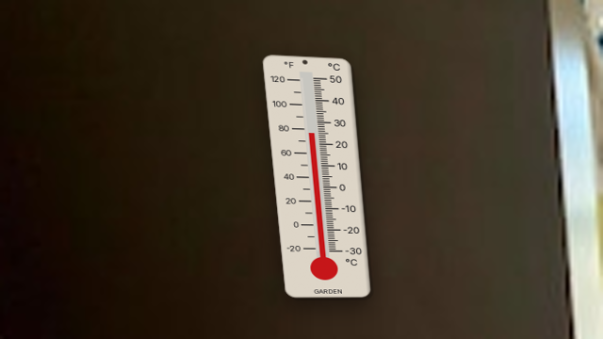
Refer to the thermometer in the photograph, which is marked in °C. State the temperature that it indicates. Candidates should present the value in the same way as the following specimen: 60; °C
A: 25; °C
